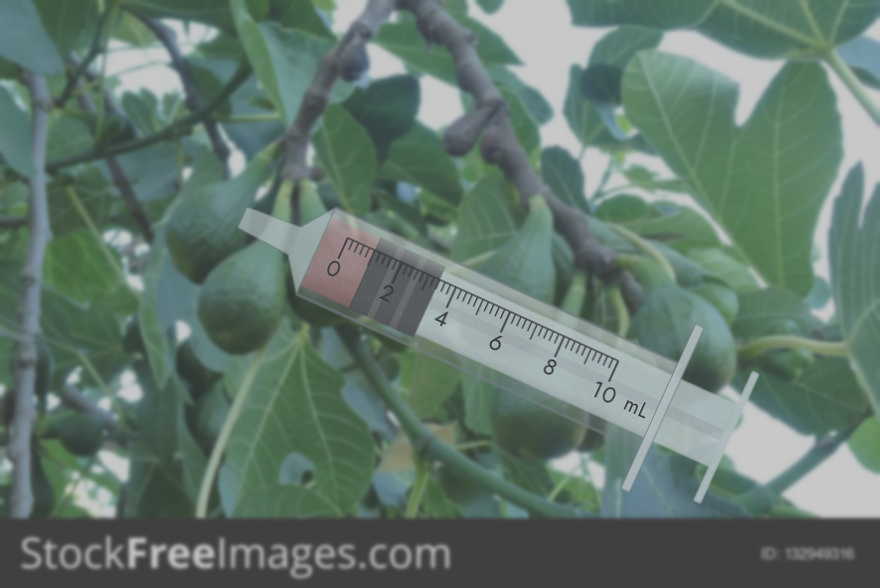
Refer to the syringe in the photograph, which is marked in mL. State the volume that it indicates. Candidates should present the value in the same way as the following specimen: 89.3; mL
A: 1; mL
